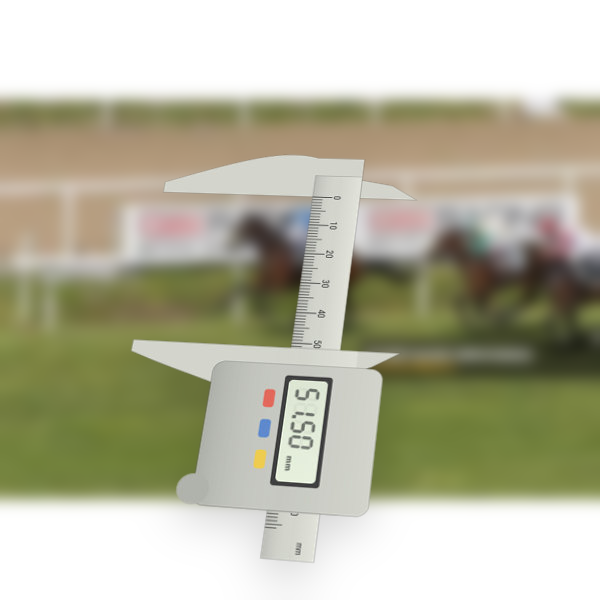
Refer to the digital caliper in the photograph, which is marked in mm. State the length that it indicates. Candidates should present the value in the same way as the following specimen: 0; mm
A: 51.50; mm
